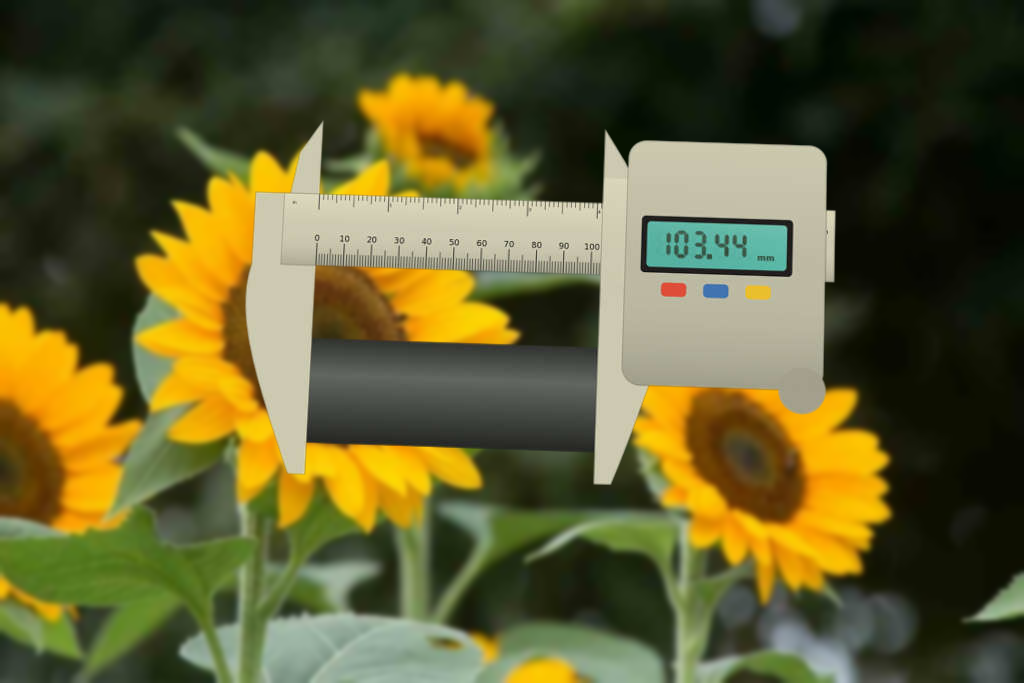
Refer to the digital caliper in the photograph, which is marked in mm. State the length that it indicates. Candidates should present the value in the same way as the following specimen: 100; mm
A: 103.44; mm
